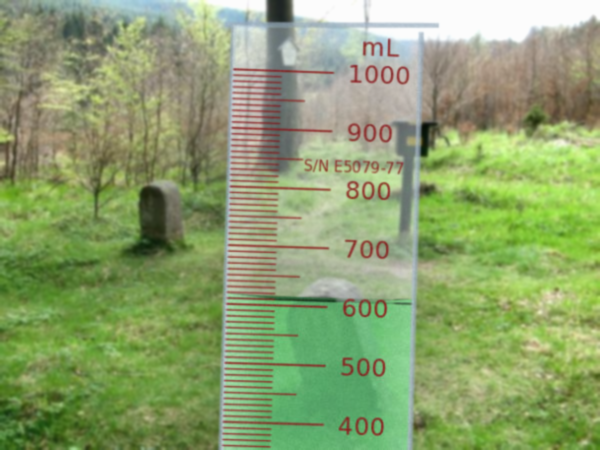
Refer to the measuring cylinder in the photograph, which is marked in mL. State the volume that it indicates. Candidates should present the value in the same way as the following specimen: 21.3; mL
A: 610; mL
